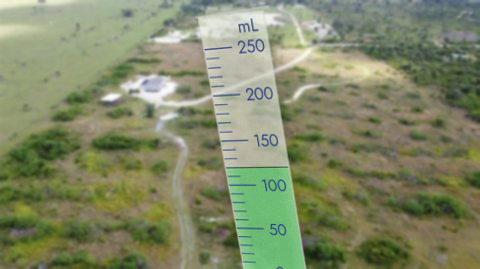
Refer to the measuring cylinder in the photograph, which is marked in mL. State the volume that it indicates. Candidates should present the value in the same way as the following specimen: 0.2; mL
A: 120; mL
